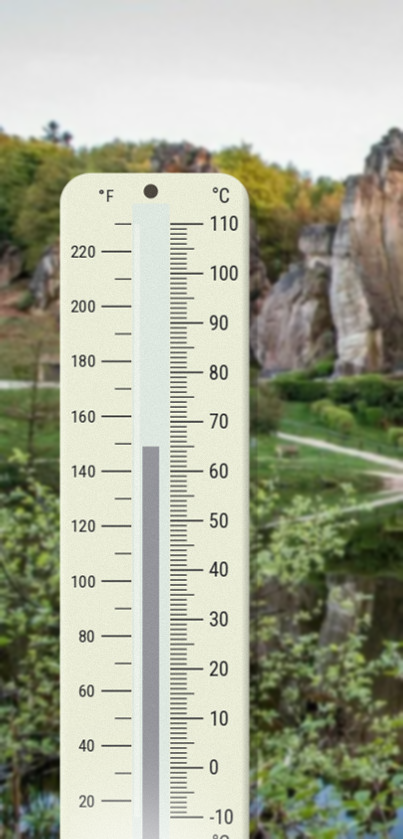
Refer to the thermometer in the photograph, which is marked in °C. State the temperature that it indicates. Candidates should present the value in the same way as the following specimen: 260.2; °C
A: 65; °C
